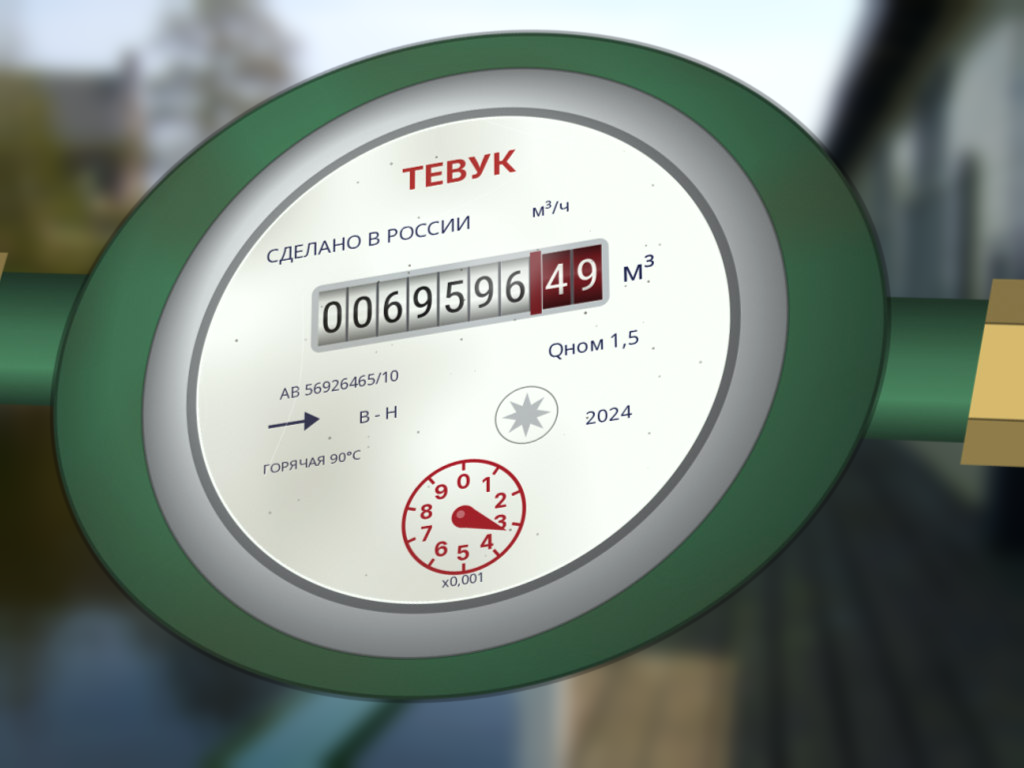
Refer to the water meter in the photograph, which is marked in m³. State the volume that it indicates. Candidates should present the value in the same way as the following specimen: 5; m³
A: 69596.493; m³
